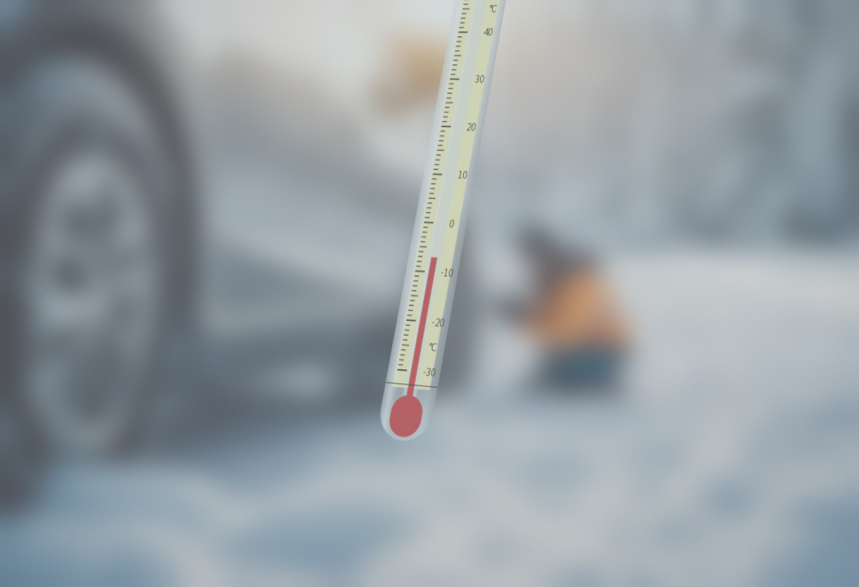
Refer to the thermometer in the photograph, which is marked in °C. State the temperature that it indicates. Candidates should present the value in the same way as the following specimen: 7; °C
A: -7; °C
